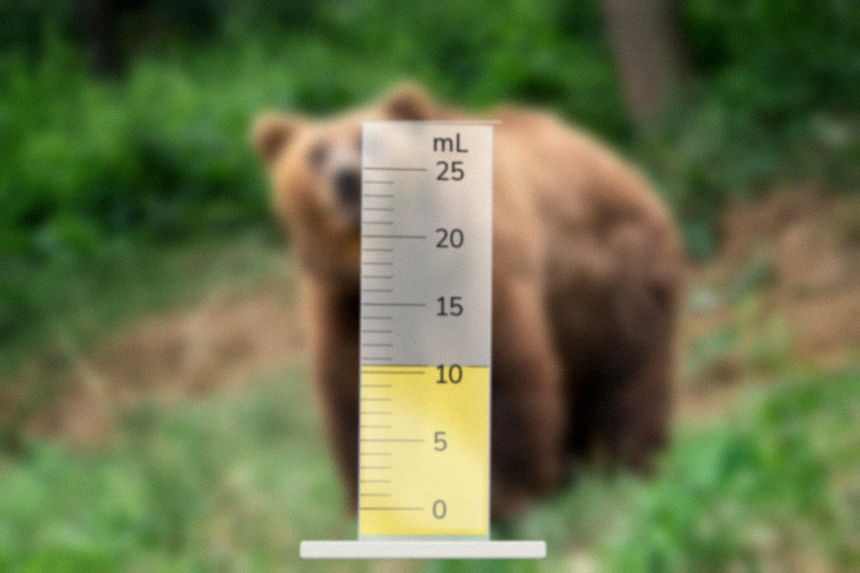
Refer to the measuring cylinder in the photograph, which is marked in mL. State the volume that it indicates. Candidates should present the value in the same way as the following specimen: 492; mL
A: 10.5; mL
